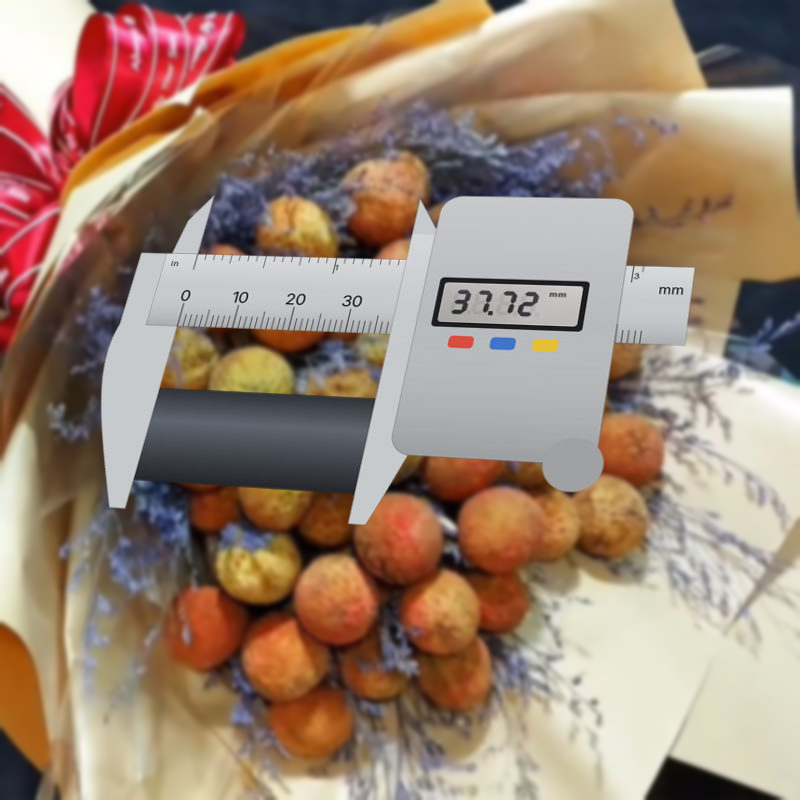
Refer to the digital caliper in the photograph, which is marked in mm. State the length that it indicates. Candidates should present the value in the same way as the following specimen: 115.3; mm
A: 37.72; mm
